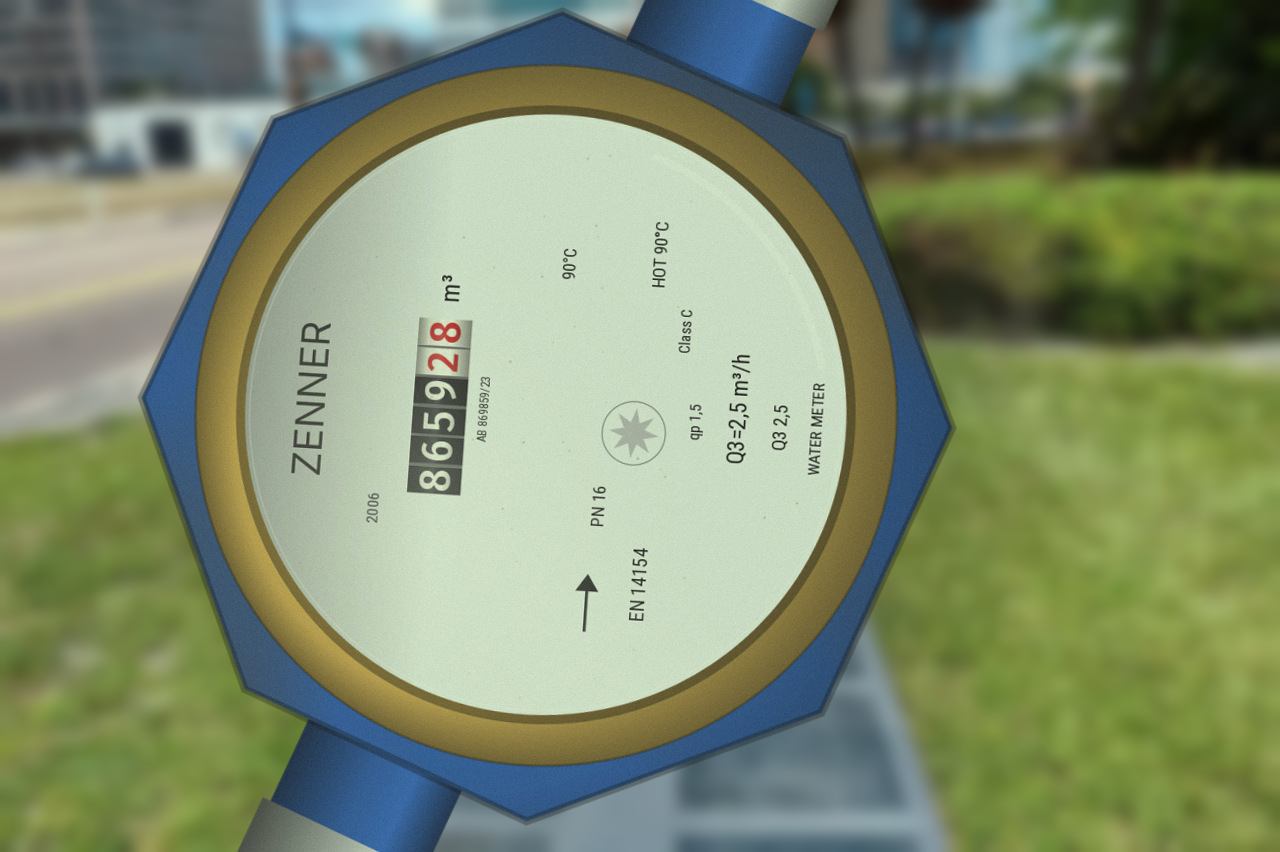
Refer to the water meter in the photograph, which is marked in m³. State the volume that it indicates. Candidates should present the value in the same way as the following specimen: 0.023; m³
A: 8659.28; m³
